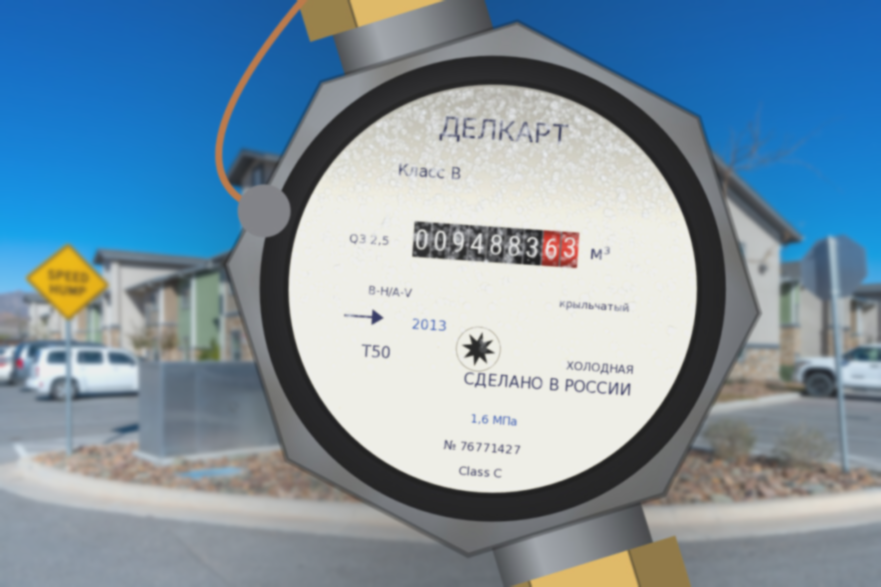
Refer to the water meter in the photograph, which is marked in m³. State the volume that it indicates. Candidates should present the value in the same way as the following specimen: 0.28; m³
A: 94883.63; m³
